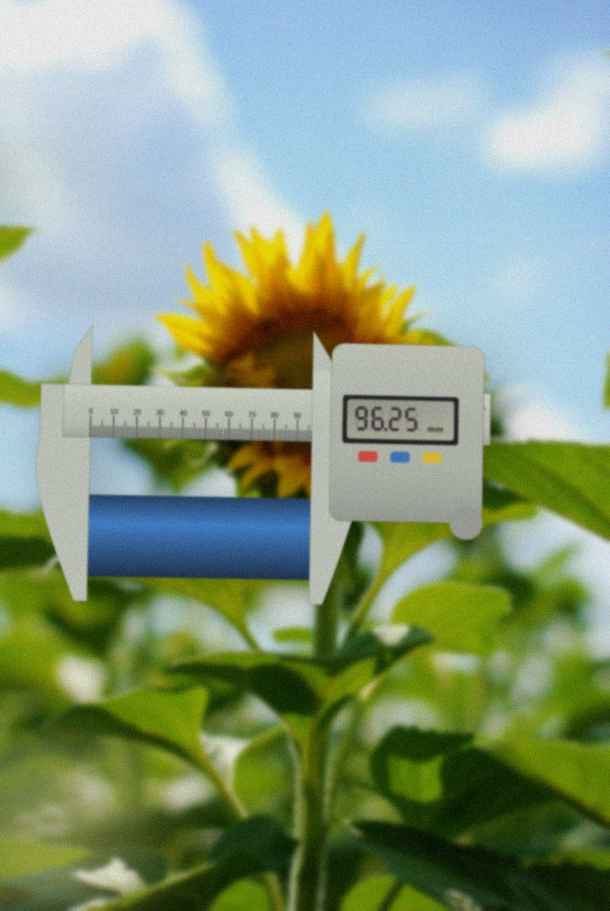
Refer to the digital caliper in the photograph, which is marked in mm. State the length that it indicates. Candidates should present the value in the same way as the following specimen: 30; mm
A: 96.25; mm
